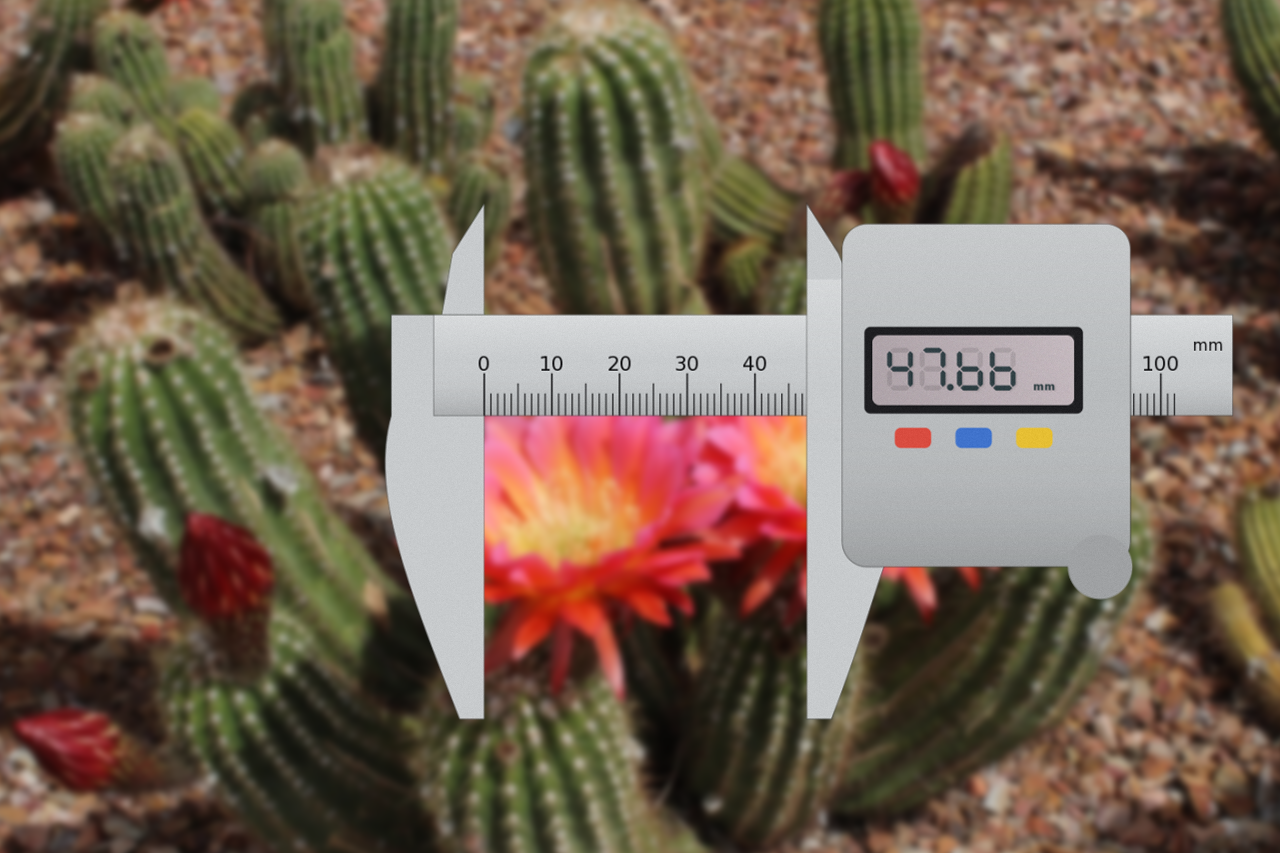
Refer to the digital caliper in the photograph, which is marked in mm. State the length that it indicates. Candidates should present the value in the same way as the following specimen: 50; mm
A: 47.66; mm
